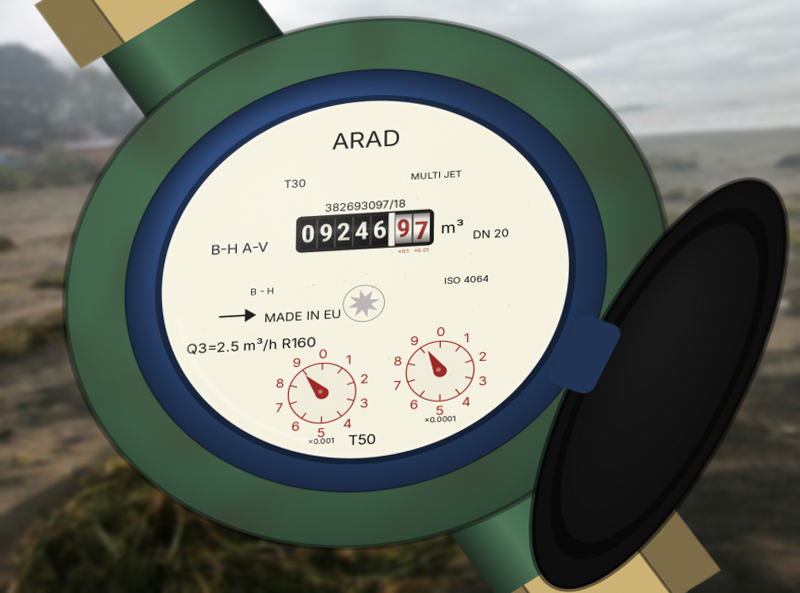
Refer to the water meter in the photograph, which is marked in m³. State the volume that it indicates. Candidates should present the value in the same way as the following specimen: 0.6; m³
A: 9246.9689; m³
